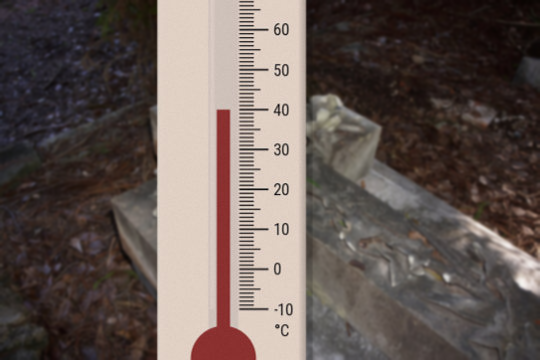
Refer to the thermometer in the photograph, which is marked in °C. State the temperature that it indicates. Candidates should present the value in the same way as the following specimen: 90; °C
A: 40; °C
